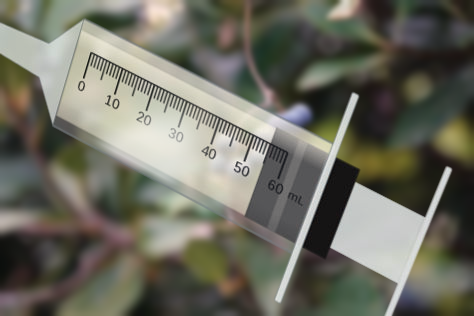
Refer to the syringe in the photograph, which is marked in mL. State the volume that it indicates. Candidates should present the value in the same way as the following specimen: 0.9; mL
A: 55; mL
